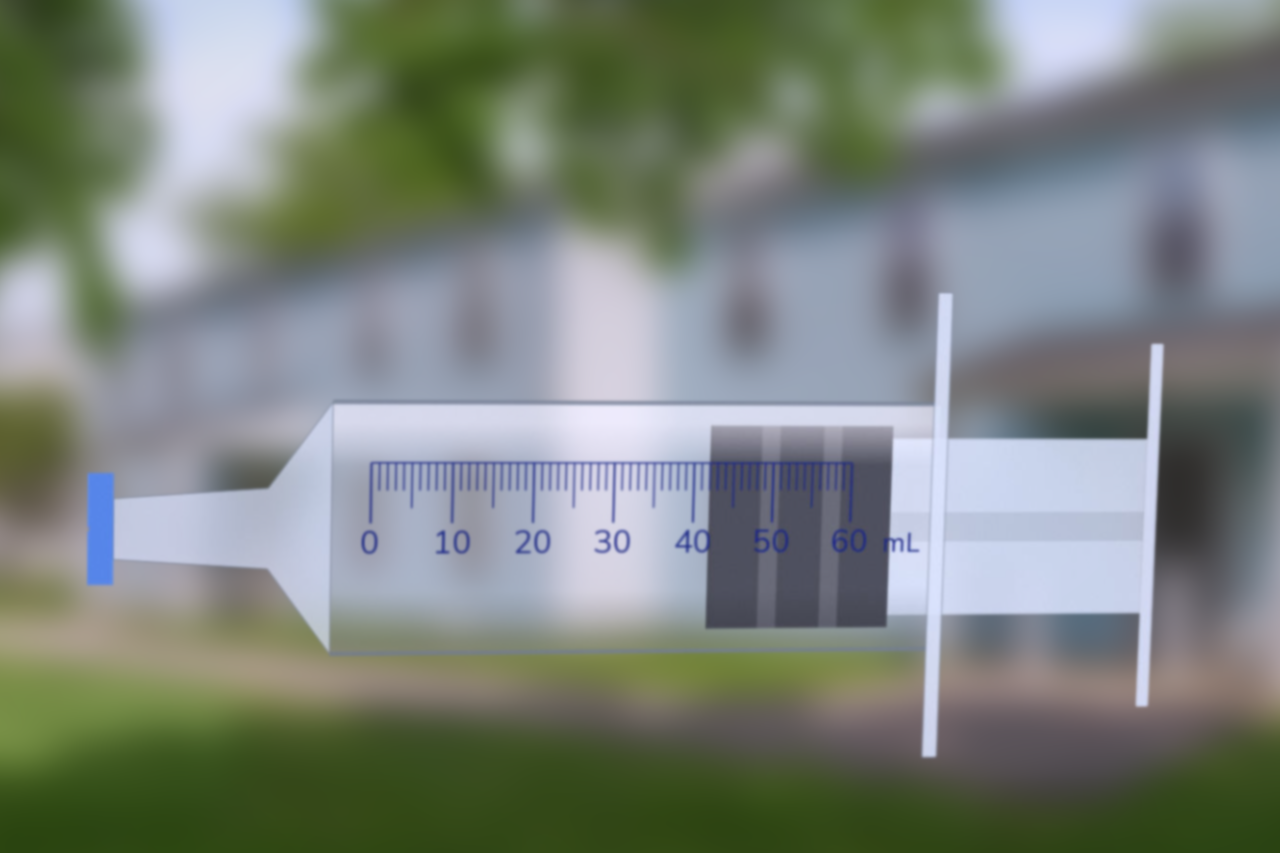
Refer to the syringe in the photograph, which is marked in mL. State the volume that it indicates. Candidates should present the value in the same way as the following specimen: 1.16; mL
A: 42; mL
